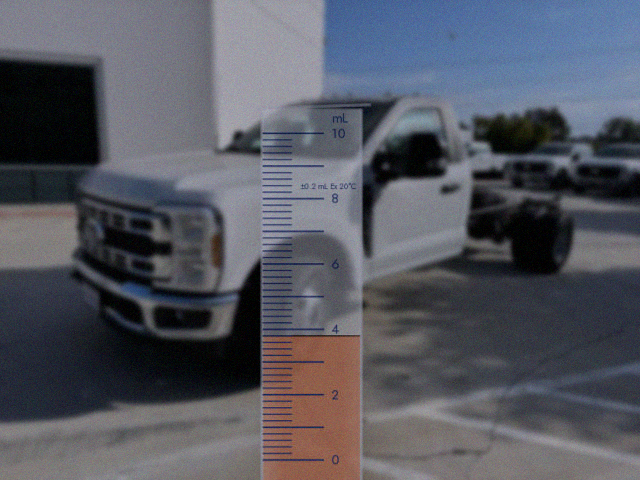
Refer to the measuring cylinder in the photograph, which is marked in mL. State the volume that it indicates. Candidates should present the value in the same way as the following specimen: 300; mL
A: 3.8; mL
